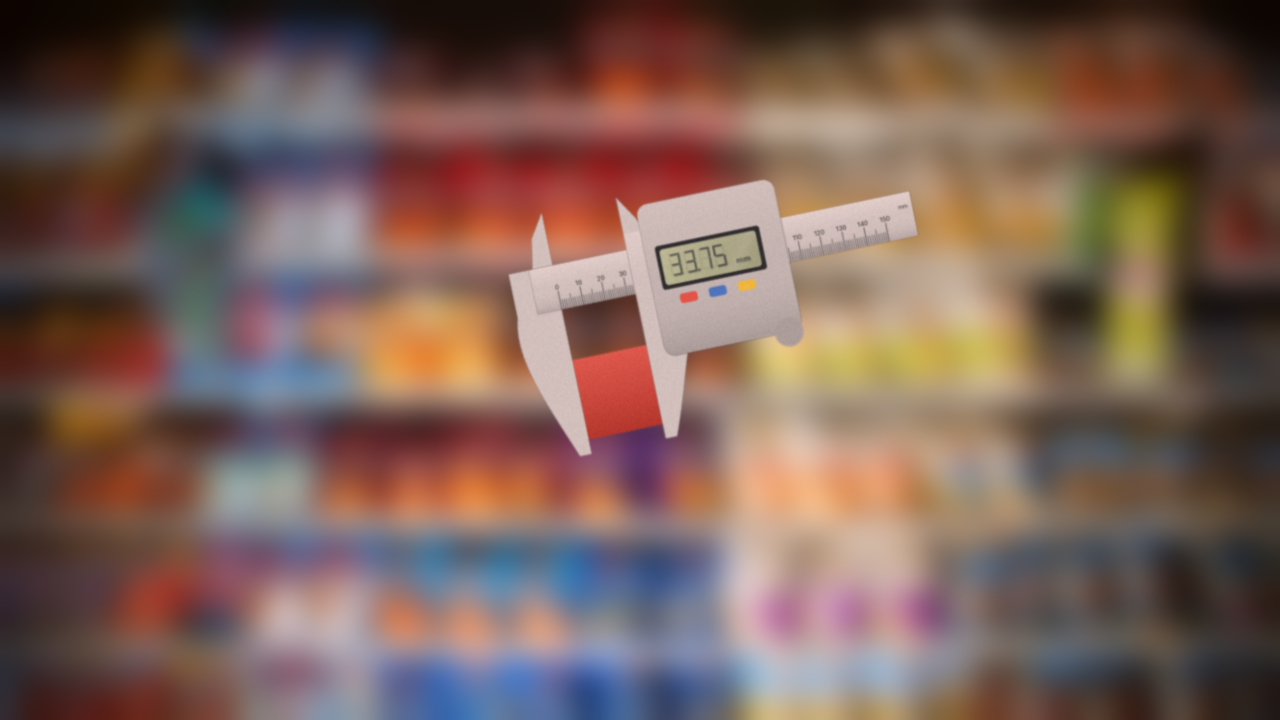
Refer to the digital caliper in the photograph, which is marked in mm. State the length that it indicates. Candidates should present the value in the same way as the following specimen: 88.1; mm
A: 33.75; mm
